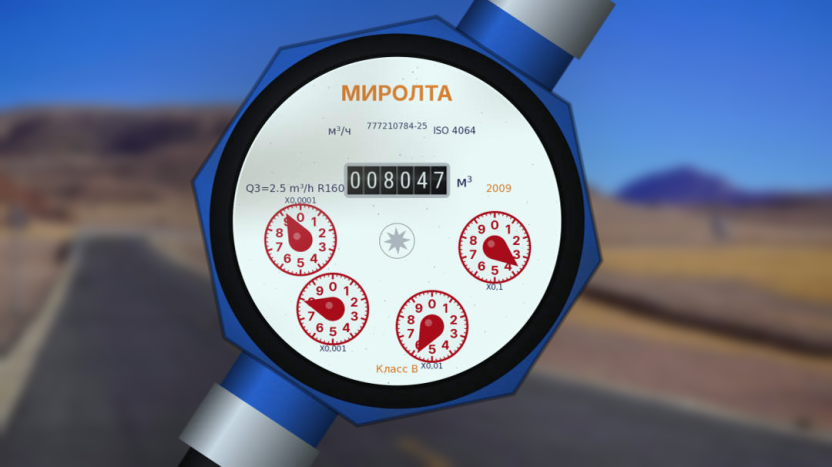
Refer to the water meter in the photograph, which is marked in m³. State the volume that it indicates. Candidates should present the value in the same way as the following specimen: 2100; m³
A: 8047.3579; m³
